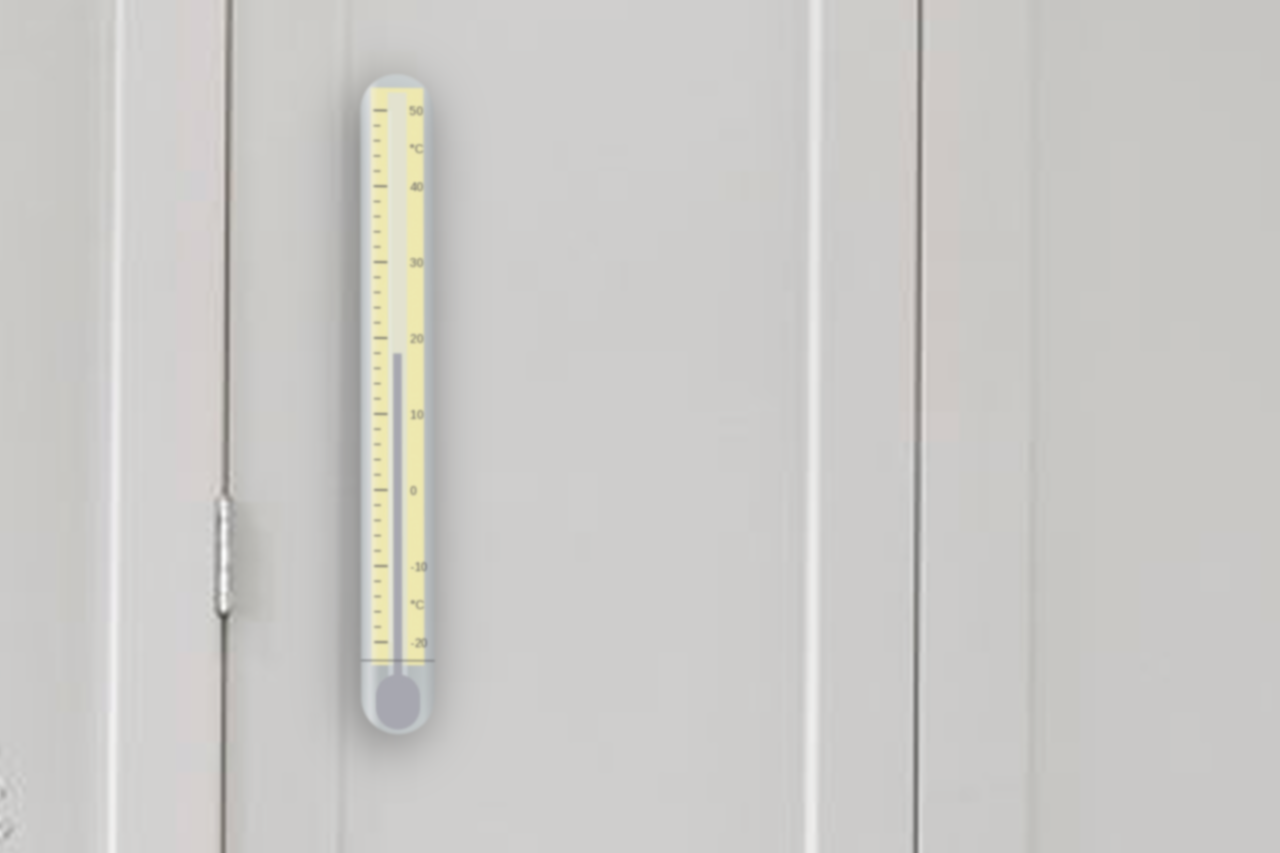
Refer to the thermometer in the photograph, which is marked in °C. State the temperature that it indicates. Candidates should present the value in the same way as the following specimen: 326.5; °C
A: 18; °C
